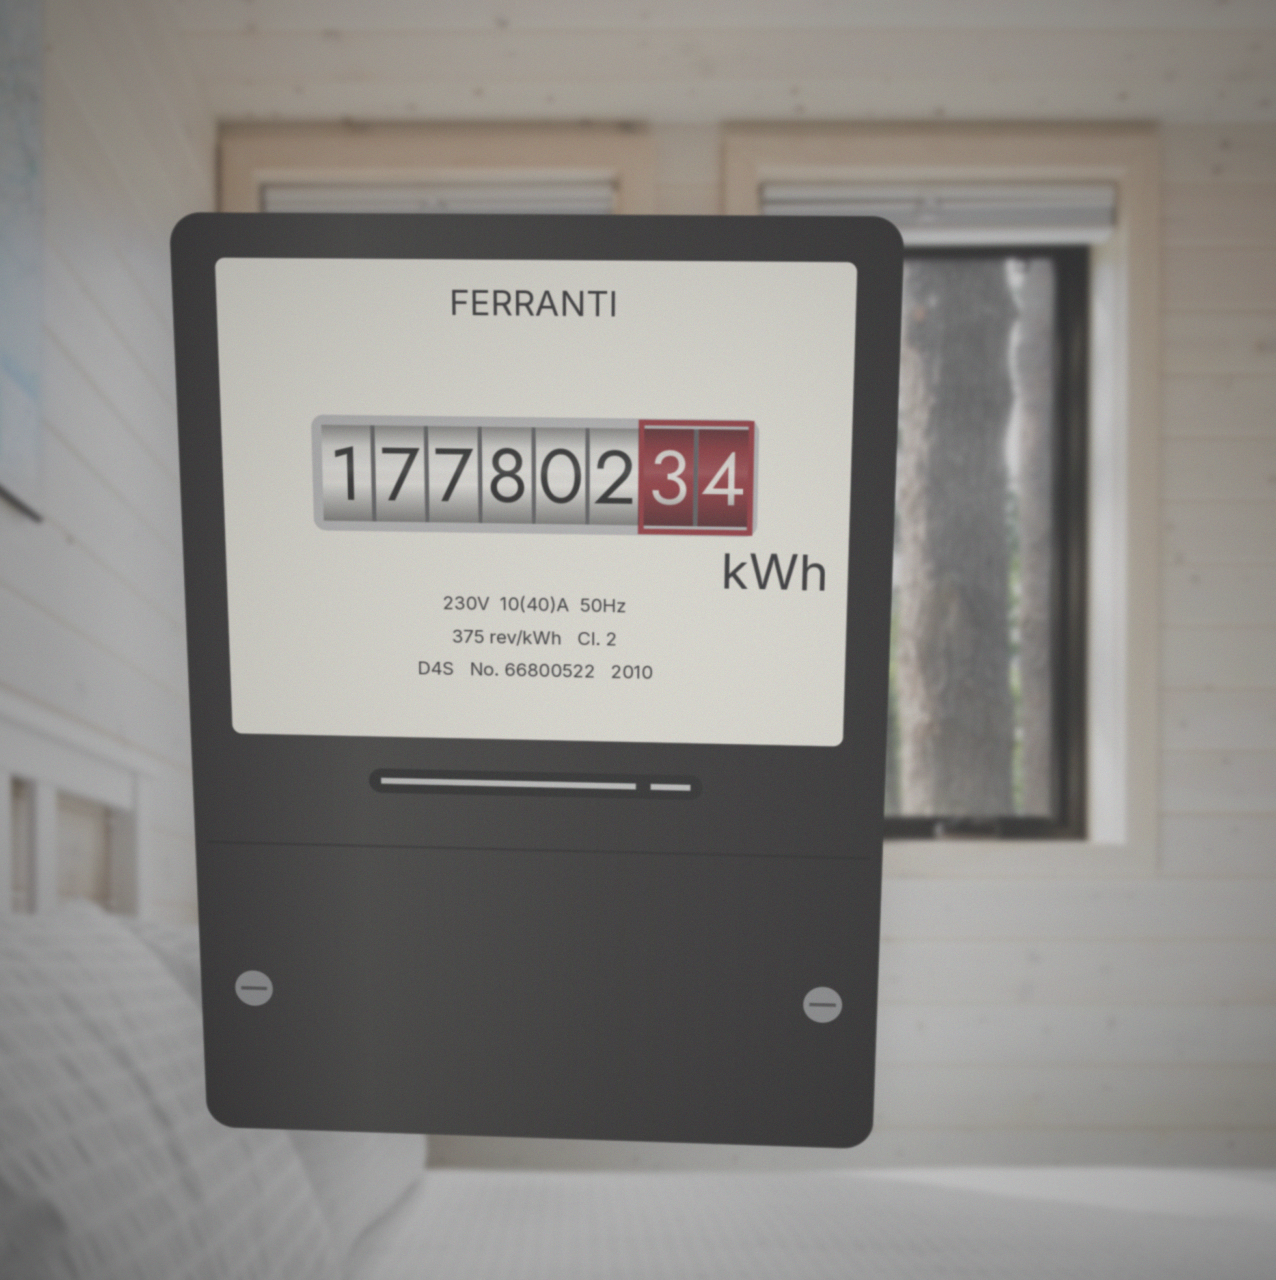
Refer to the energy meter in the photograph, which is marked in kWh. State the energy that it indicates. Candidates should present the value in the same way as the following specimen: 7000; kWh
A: 177802.34; kWh
